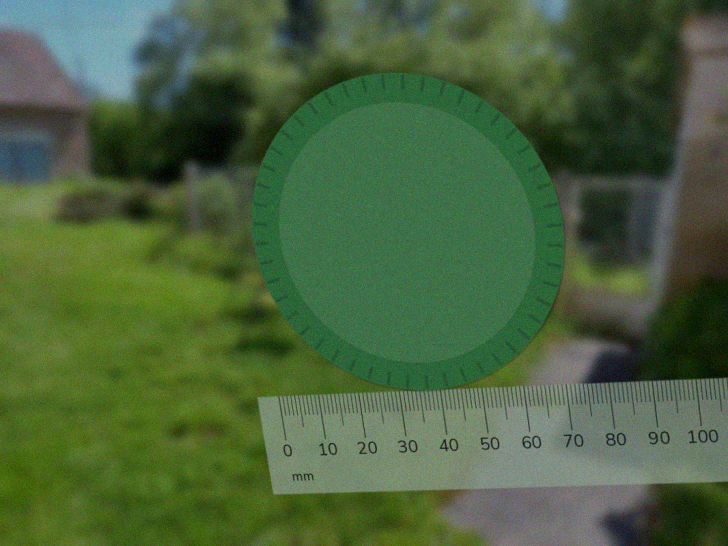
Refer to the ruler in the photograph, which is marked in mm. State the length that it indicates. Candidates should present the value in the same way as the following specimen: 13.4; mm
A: 74; mm
